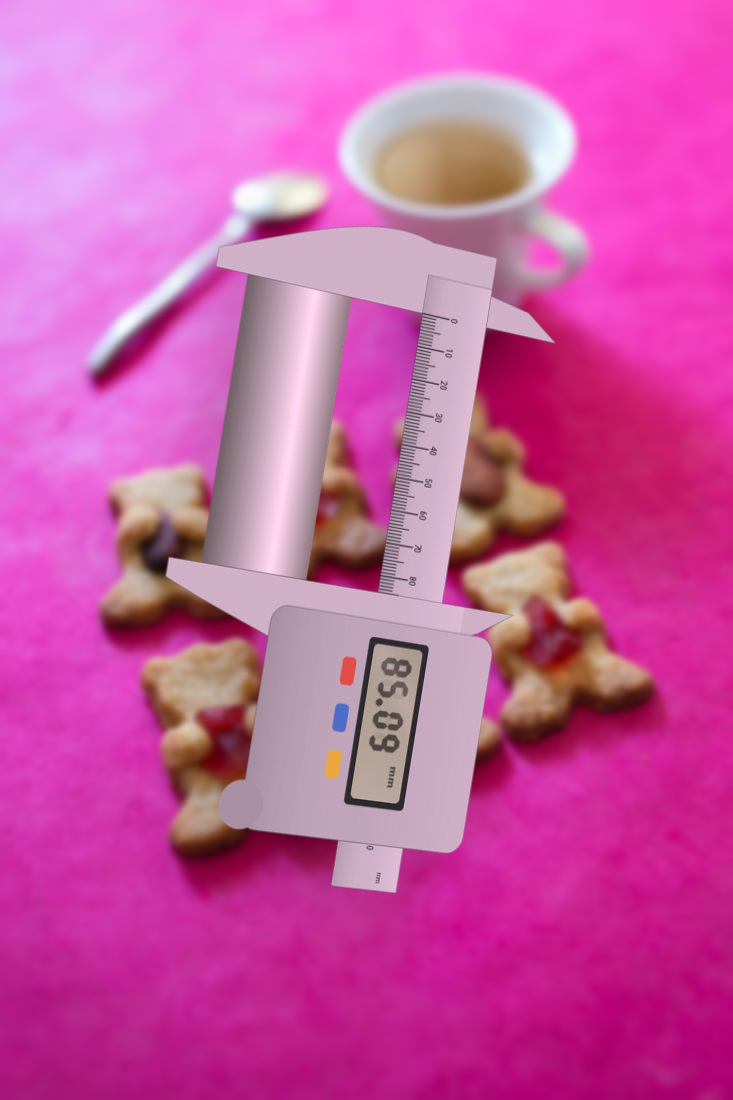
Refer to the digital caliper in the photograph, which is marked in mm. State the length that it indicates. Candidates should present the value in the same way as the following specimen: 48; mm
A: 85.09; mm
